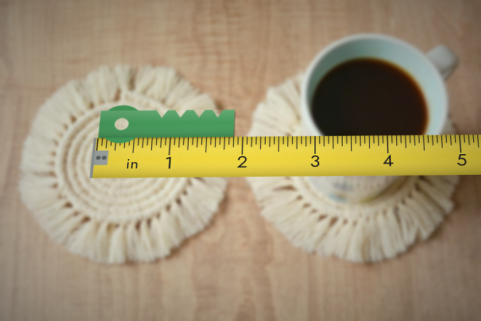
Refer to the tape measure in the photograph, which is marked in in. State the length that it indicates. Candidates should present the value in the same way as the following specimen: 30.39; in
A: 1.875; in
